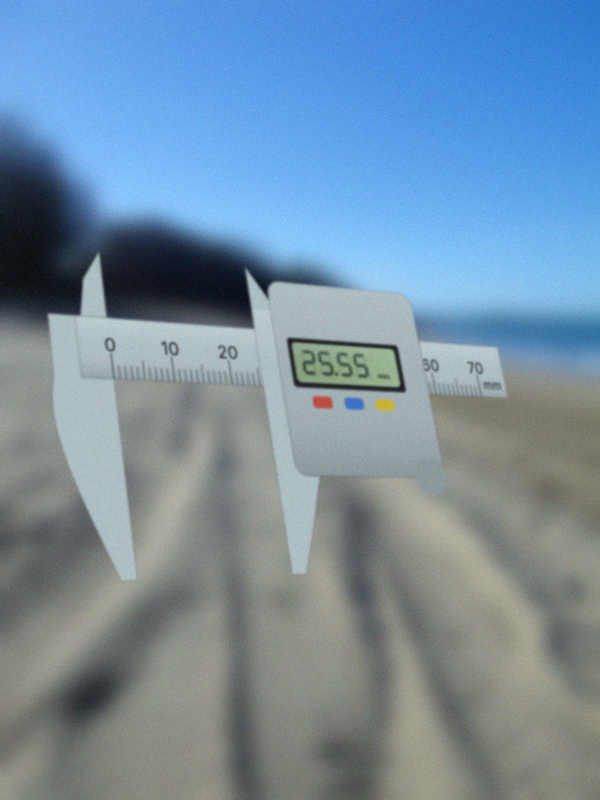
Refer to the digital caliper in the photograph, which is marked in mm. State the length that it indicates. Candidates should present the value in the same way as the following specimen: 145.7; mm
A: 25.55; mm
